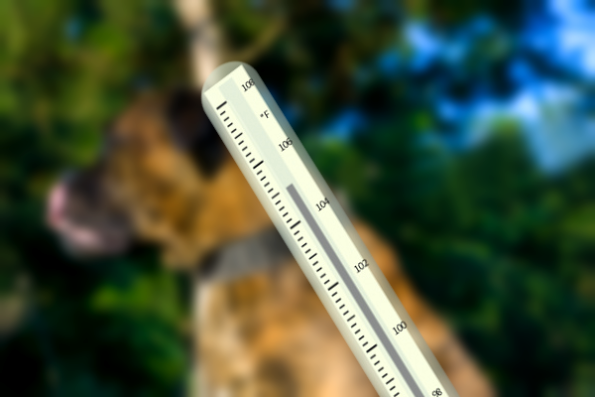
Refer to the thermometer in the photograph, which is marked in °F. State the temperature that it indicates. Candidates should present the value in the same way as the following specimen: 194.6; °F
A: 105; °F
